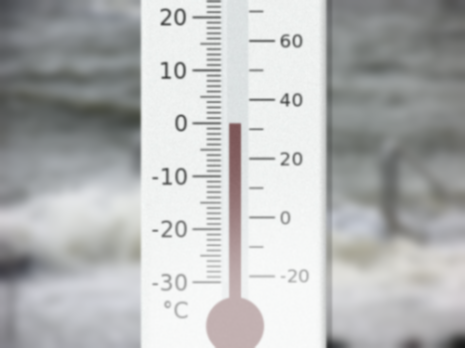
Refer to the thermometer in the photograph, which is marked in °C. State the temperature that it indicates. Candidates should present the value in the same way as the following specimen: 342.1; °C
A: 0; °C
